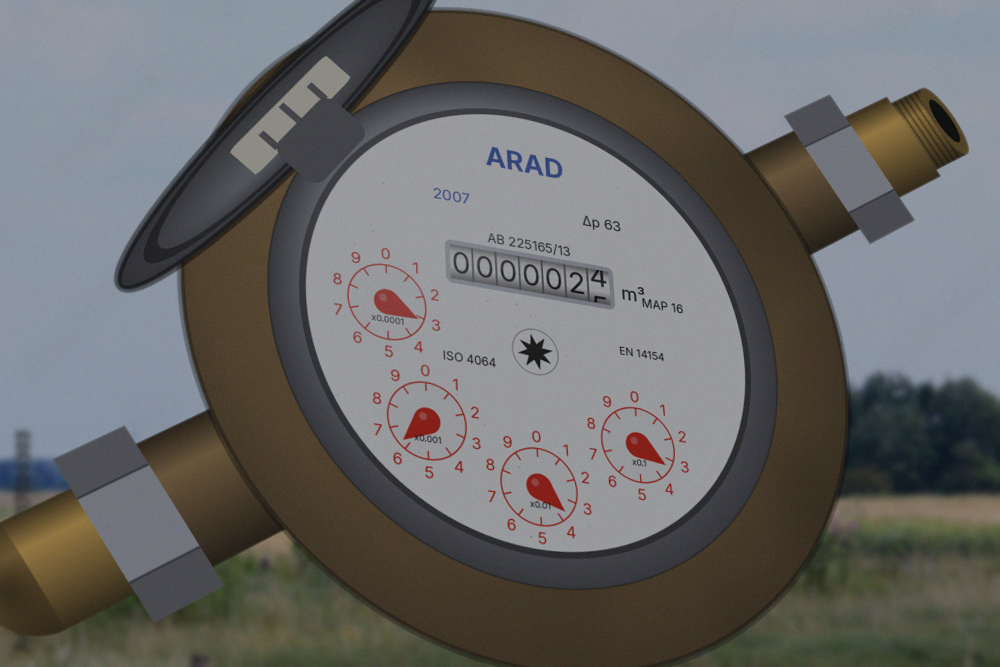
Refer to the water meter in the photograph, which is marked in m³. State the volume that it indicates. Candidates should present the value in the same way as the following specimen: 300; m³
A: 24.3363; m³
